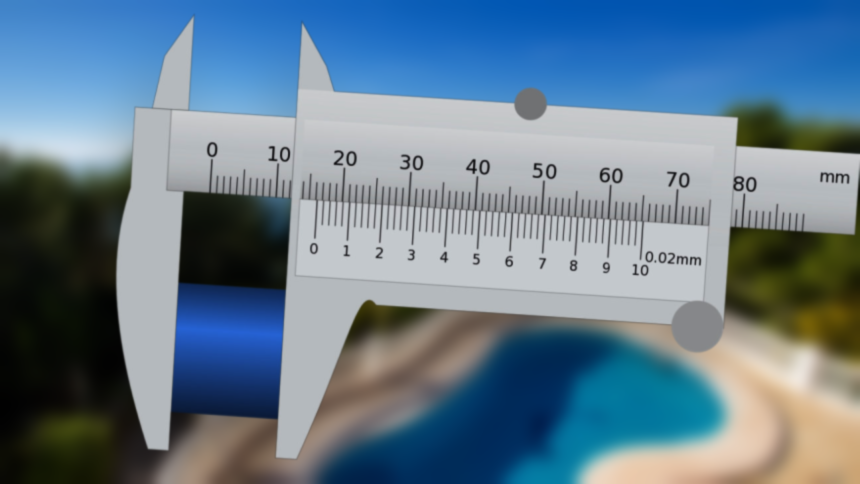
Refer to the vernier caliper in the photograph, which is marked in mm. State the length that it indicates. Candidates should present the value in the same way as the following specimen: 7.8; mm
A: 16.2; mm
